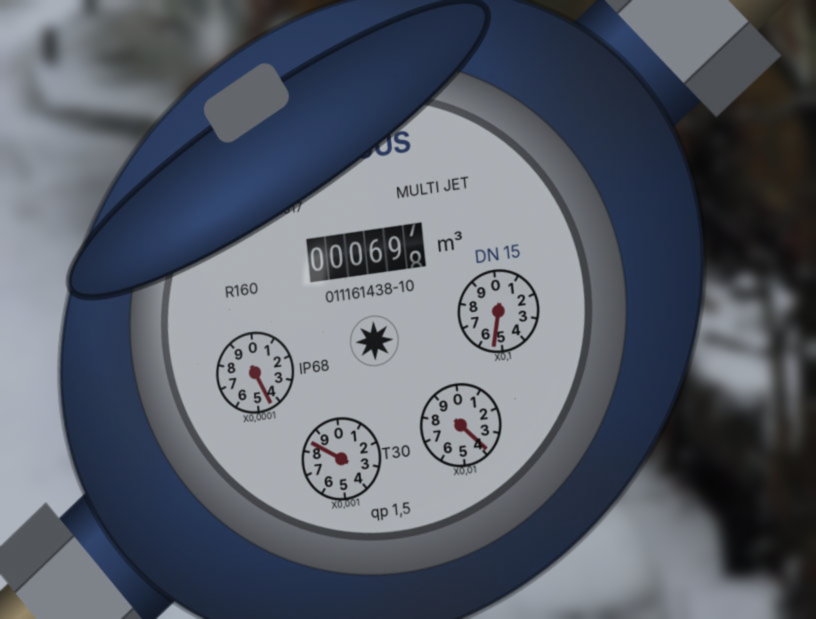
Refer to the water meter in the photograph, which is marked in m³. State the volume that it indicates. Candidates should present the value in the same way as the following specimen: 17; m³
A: 697.5384; m³
